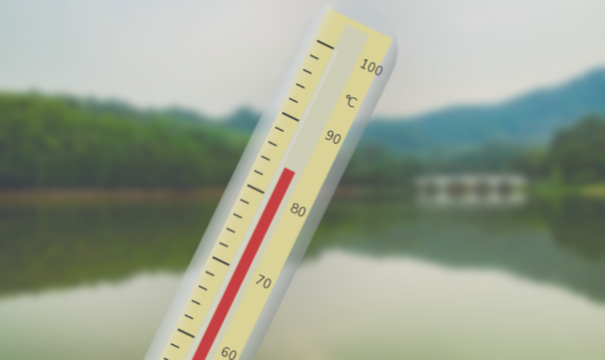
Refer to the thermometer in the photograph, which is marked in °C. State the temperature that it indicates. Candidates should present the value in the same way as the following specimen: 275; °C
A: 84; °C
